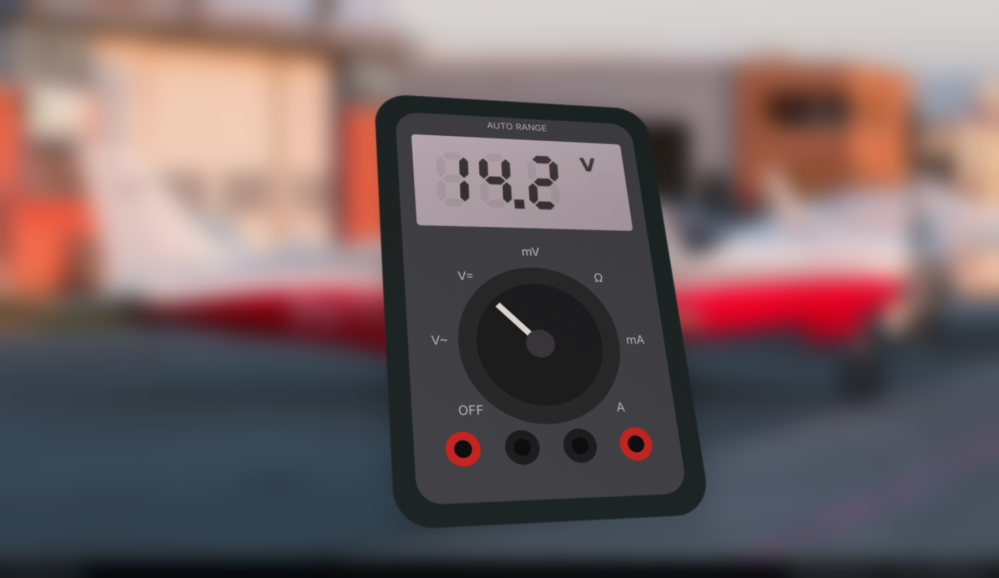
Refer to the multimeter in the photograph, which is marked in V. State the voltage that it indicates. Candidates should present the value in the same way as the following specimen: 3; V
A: 14.2; V
